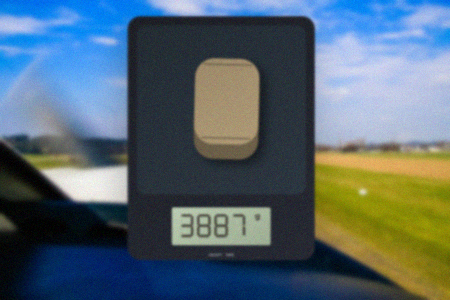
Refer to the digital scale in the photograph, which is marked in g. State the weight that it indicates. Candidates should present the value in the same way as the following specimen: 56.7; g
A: 3887; g
